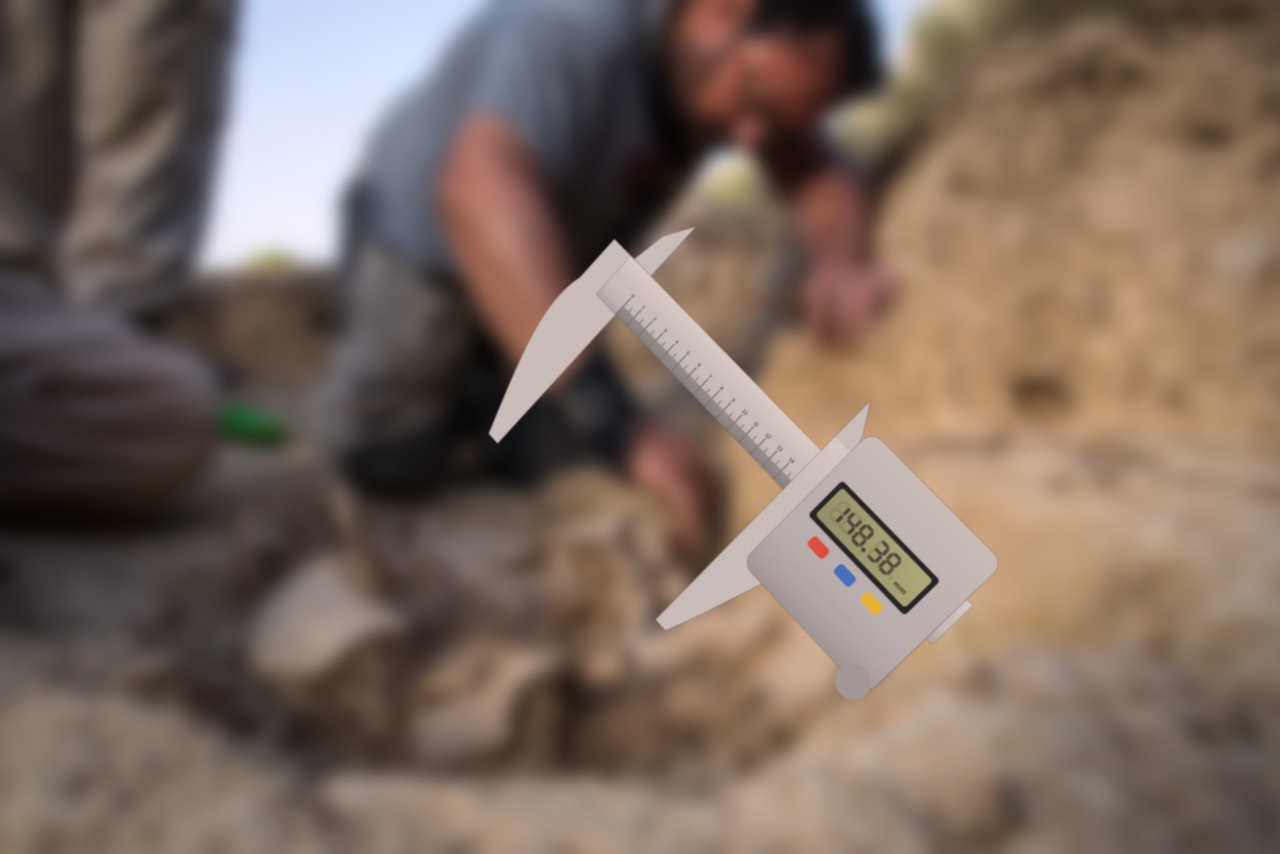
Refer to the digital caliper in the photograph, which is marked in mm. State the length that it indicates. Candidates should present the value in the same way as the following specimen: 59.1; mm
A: 148.38; mm
